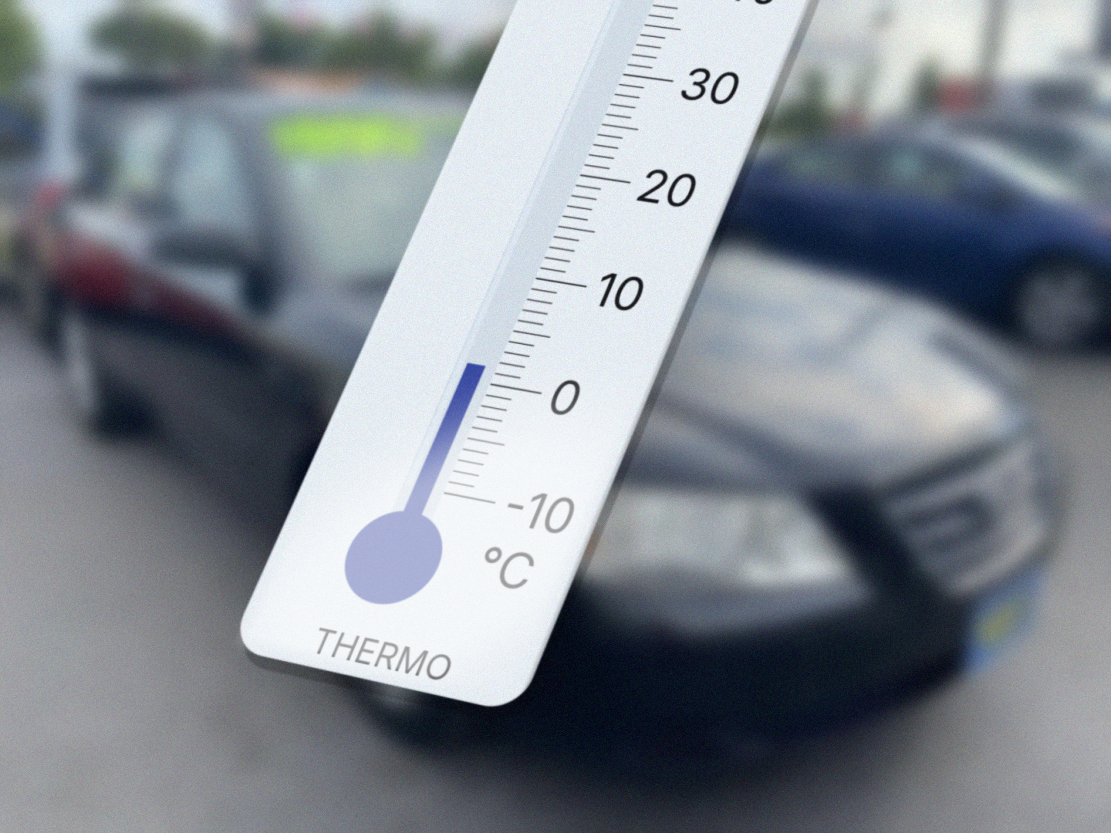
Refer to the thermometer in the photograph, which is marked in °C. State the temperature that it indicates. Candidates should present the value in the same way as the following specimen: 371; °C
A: 1.5; °C
